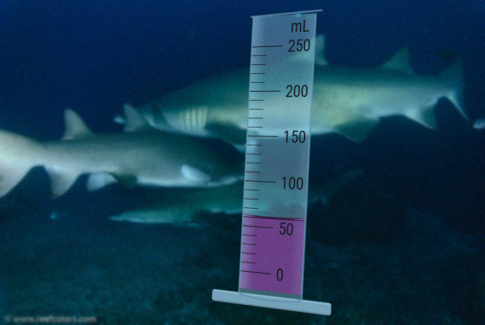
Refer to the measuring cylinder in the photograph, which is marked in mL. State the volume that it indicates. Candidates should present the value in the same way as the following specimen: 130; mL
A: 60; mL
